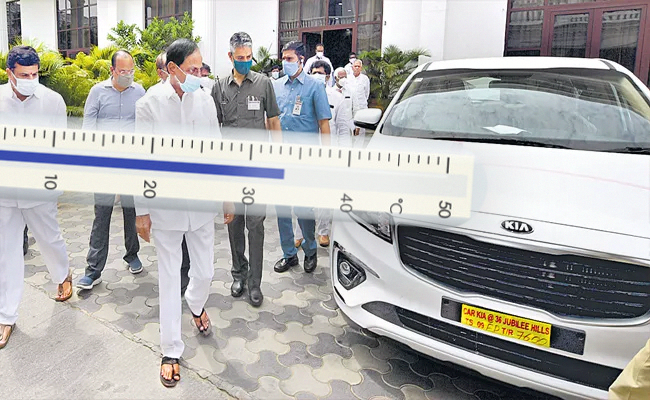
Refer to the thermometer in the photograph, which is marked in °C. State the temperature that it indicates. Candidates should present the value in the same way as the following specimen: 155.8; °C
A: 33.5; °C
